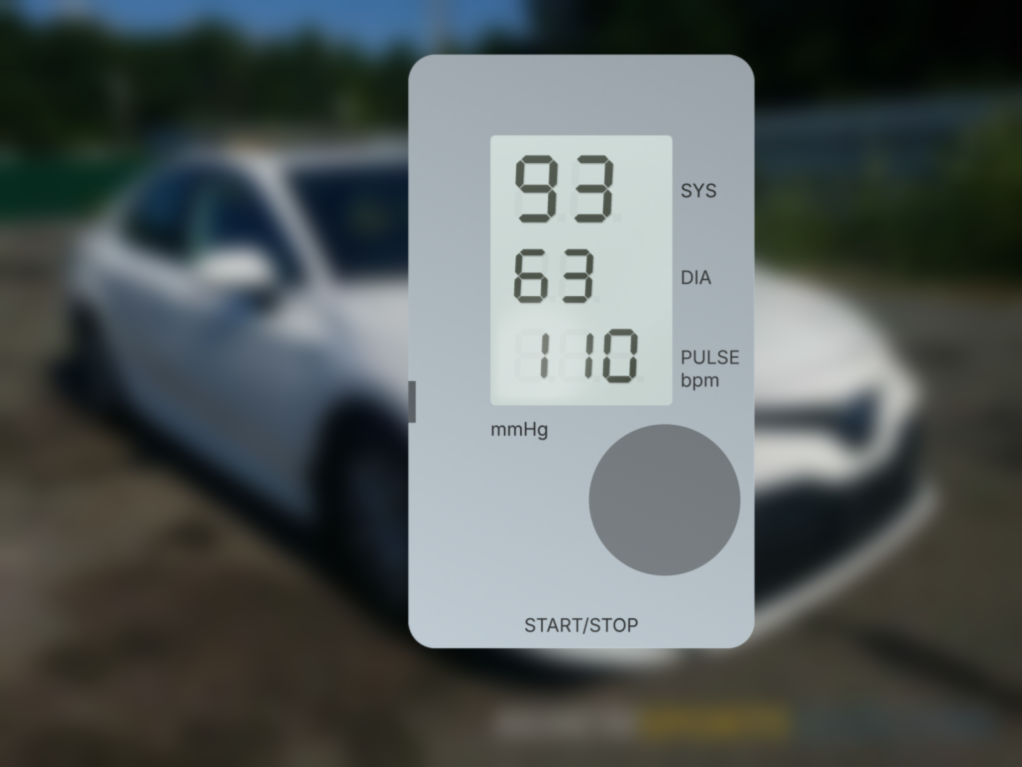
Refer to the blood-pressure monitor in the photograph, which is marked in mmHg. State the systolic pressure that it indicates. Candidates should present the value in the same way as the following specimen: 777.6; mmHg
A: 93; mmHg
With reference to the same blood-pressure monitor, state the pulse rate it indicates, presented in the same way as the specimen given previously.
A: 110; bpm
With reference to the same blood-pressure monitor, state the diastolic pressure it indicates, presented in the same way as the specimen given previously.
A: 63; mmHg
